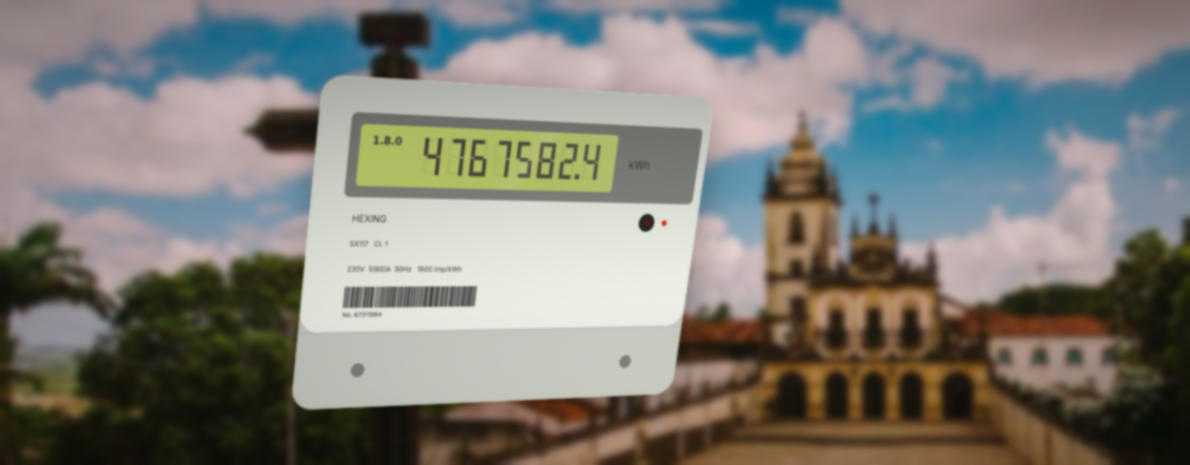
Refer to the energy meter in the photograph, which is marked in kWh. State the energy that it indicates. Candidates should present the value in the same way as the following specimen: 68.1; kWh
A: 4767582.4; kWh
